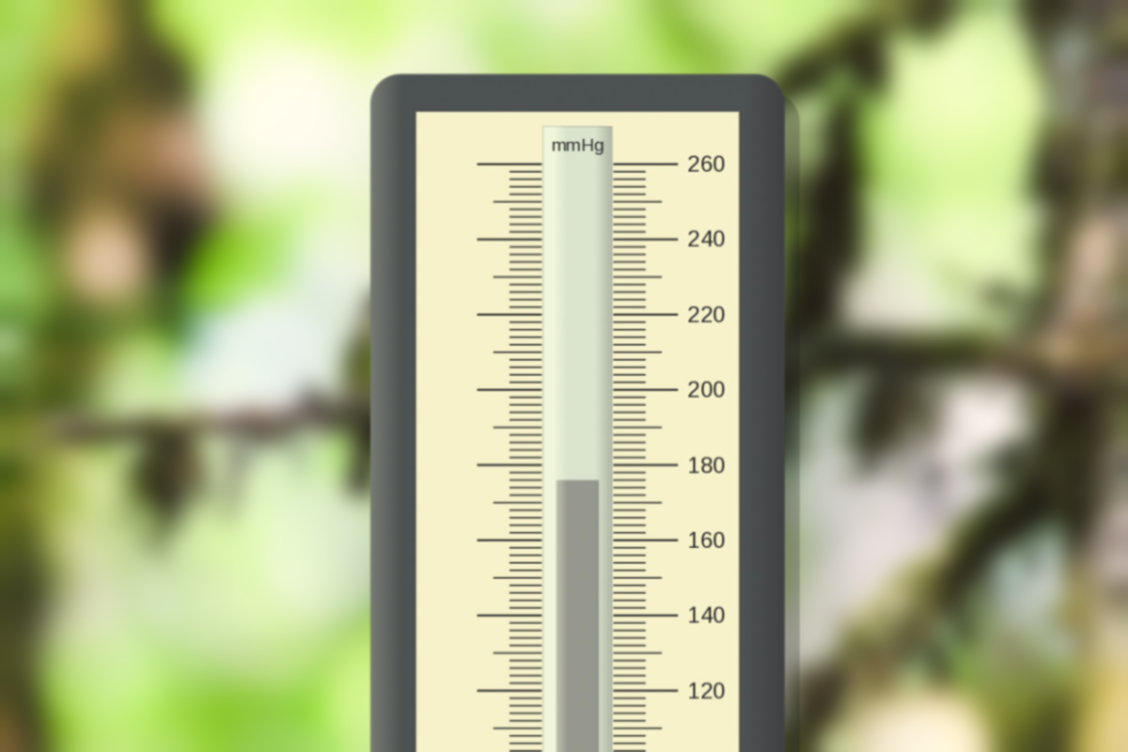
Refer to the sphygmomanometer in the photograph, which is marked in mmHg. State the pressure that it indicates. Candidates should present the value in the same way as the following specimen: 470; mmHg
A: 176; mmHg
